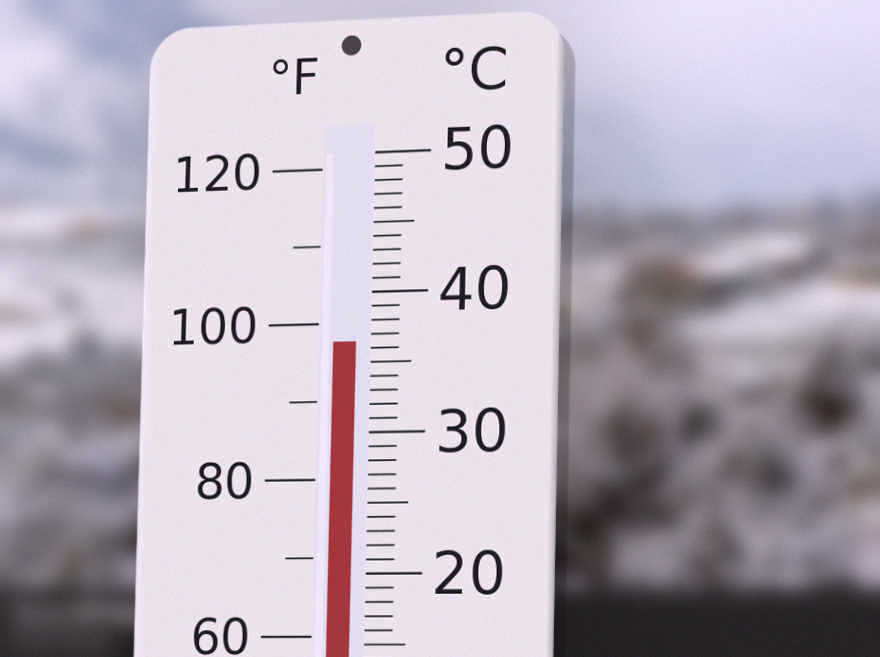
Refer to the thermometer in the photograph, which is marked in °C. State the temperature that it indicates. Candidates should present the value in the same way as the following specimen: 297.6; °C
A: 36.5; °C
